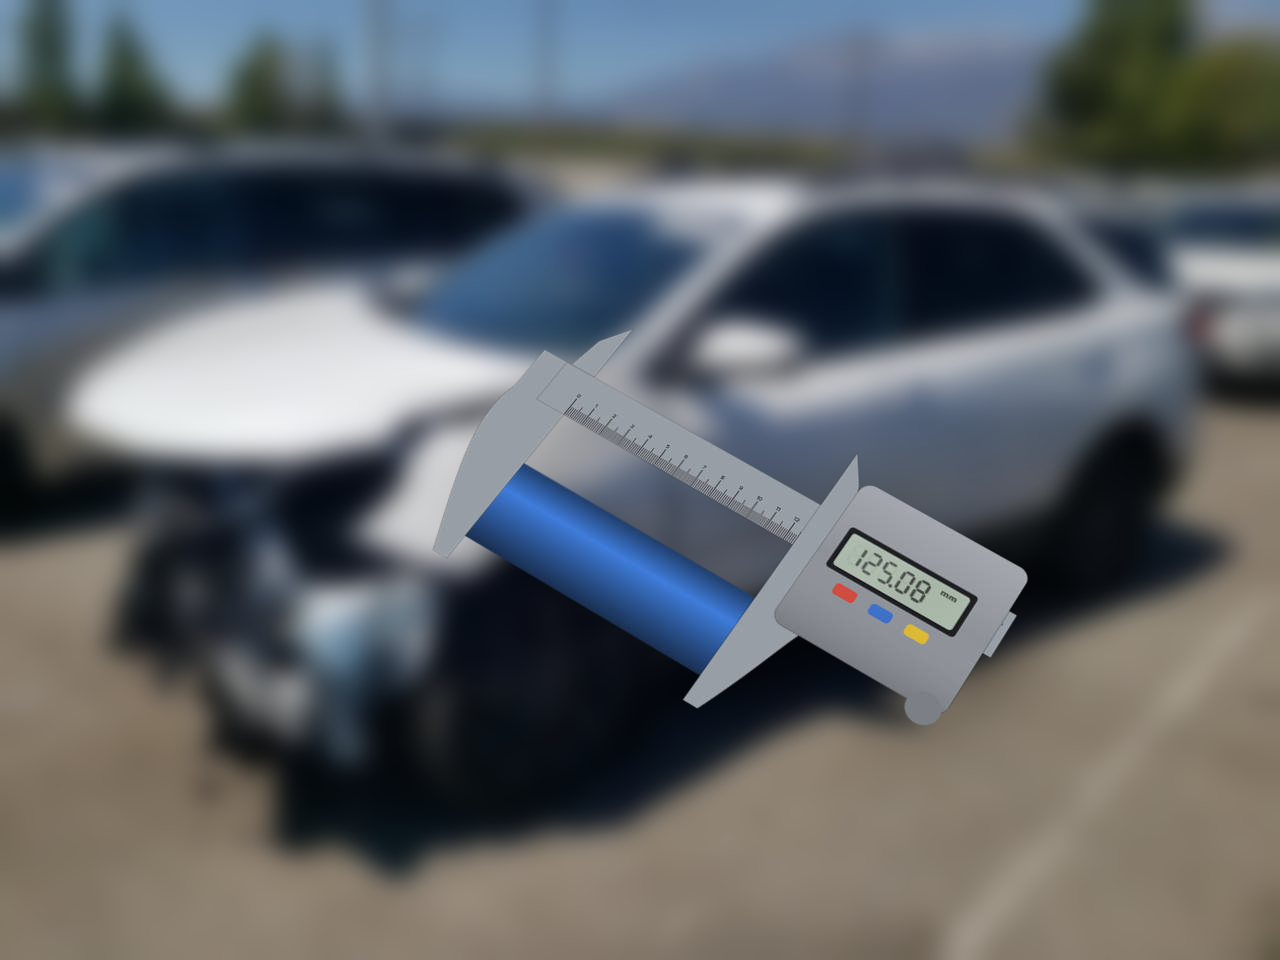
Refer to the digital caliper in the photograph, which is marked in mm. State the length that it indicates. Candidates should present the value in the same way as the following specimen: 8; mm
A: 125.08; mm
